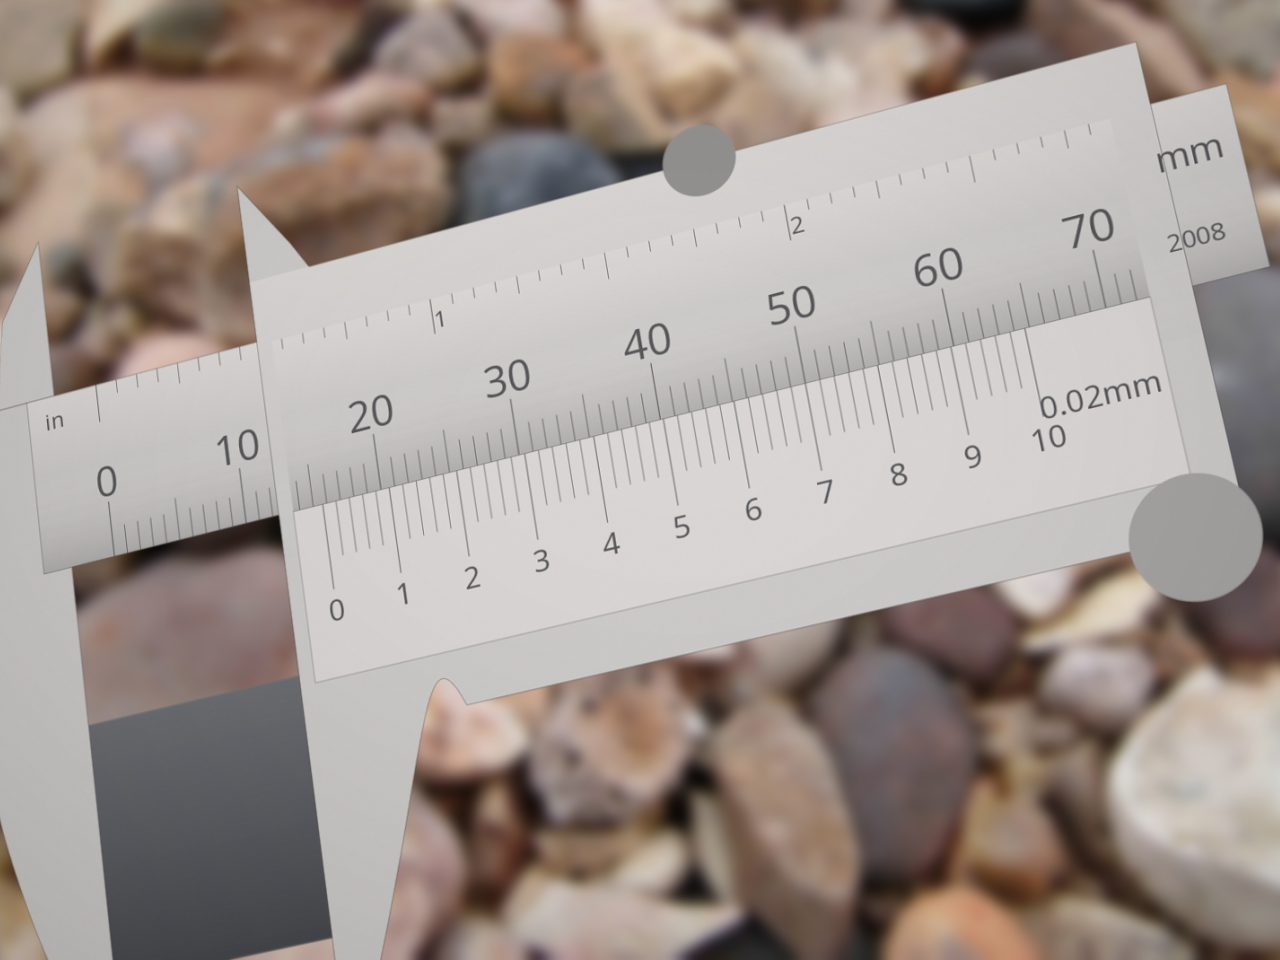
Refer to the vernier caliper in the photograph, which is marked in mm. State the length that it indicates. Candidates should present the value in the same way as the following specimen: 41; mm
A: 15.7; mm
